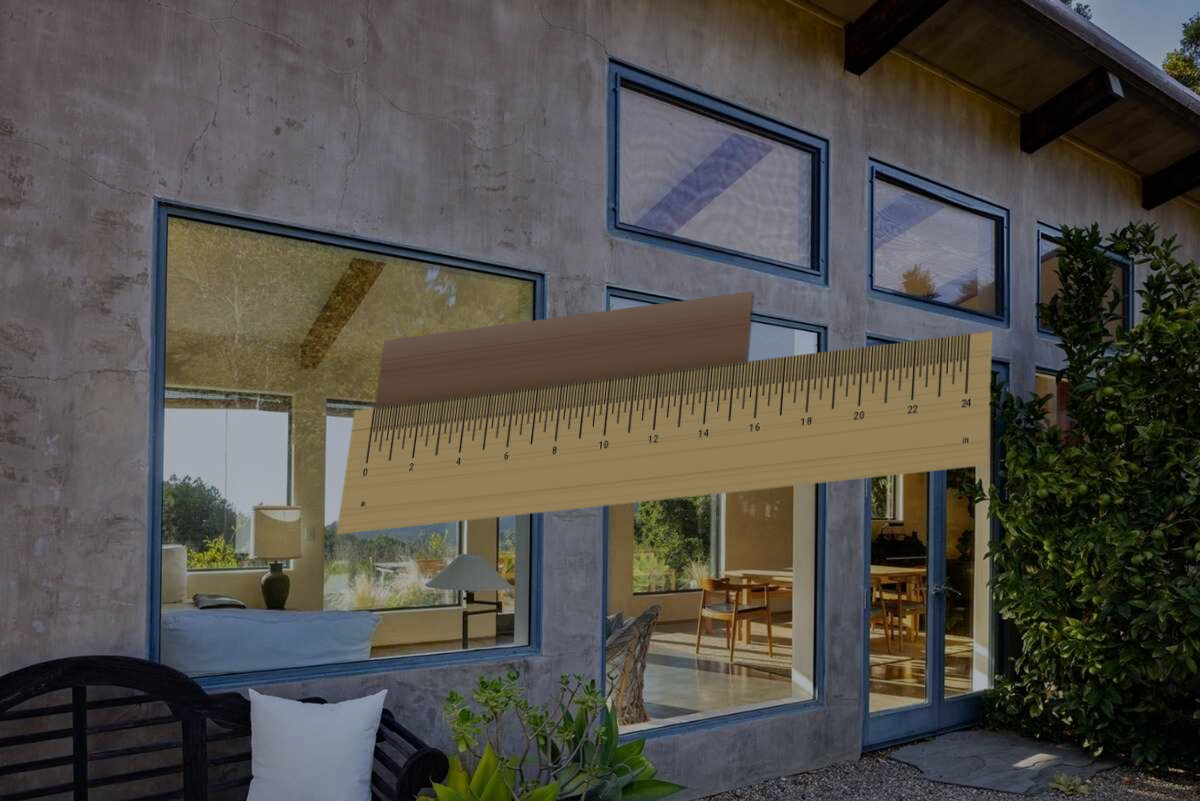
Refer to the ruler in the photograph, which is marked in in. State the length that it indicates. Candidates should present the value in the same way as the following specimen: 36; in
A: 15.5; in
